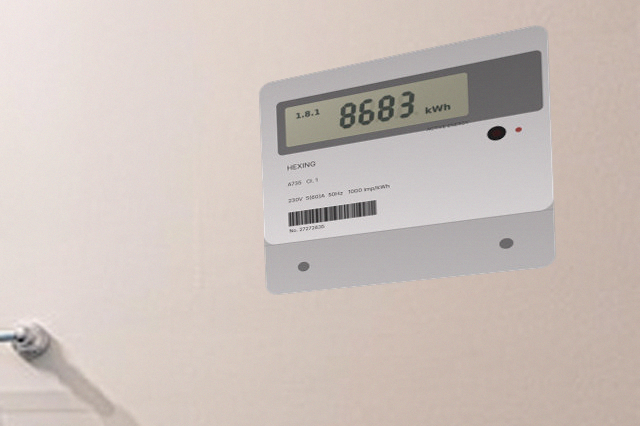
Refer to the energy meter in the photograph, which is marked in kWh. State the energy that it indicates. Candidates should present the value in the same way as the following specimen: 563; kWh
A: 8683; kWh
